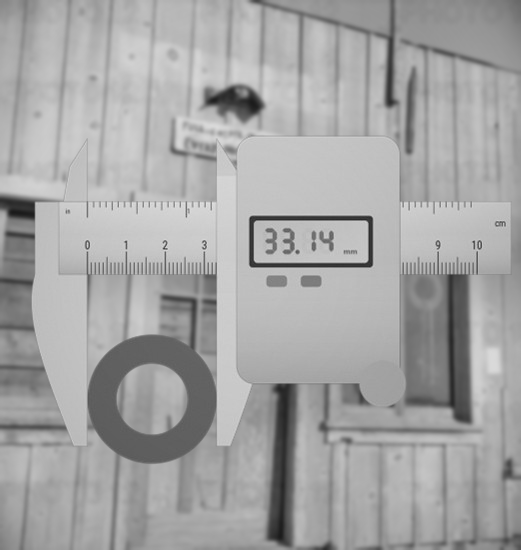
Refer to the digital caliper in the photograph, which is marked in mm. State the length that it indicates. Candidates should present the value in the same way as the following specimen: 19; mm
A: 33.14; mm
